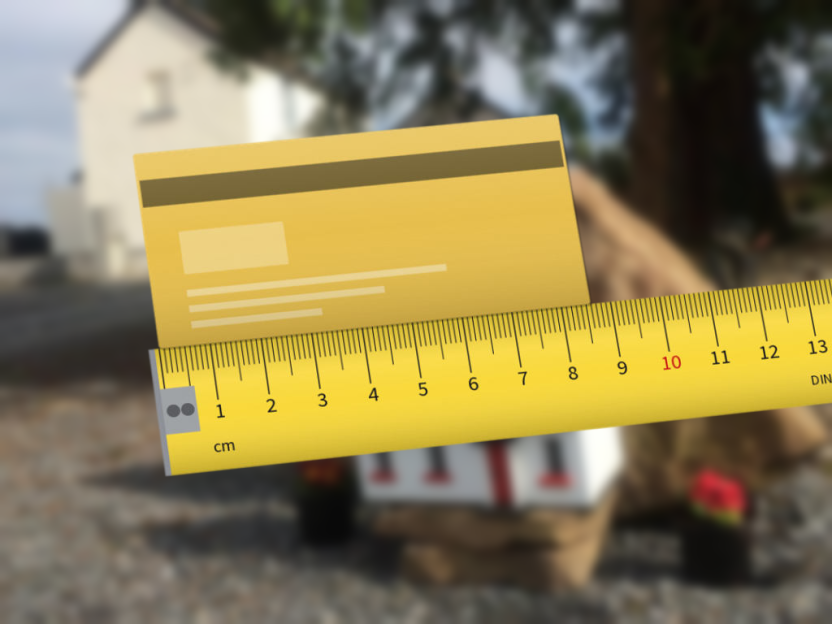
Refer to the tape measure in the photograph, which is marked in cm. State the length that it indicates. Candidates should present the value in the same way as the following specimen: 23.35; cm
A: 8.6; cm
